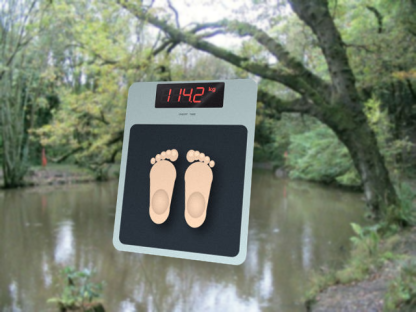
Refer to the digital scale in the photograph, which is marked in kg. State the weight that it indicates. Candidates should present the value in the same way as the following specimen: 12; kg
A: 114.2; kg
